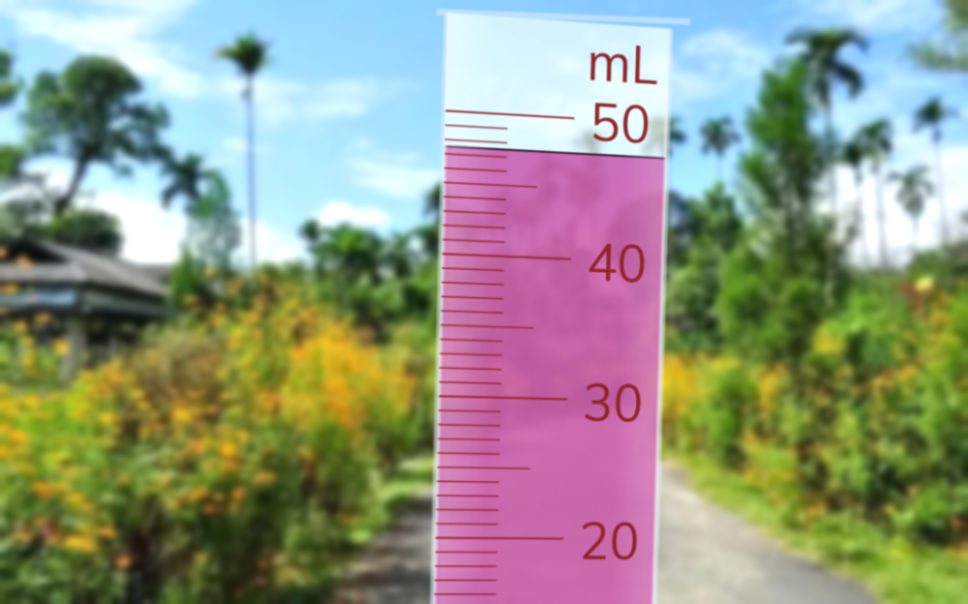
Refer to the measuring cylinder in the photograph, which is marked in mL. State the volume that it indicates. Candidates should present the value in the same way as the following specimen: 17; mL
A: 47.5; mL
